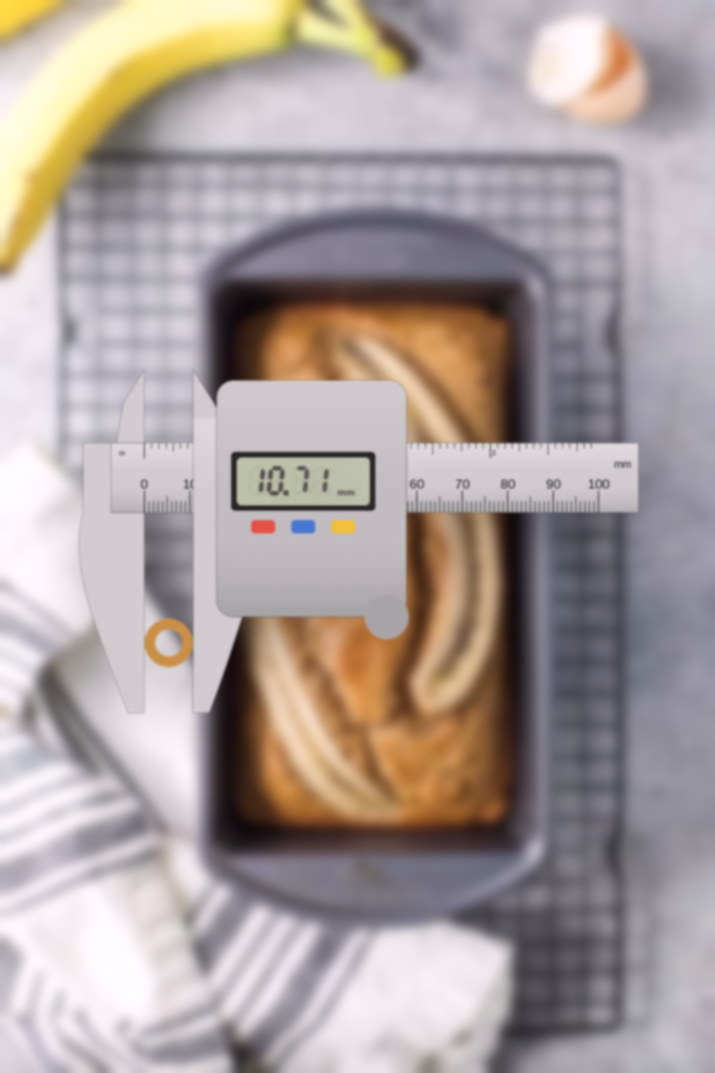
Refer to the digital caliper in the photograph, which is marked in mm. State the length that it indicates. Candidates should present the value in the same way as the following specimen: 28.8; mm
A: 10.71; mm
